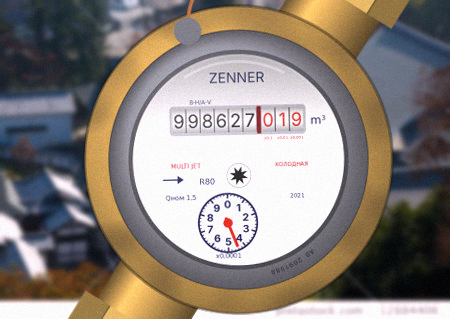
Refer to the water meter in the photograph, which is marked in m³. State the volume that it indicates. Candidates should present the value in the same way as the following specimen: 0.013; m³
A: 998627.0194; m³
